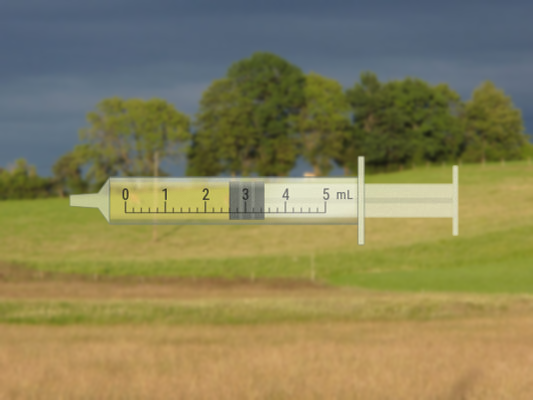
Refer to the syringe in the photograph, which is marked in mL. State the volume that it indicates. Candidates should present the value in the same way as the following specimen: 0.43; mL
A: 2.6; mL
